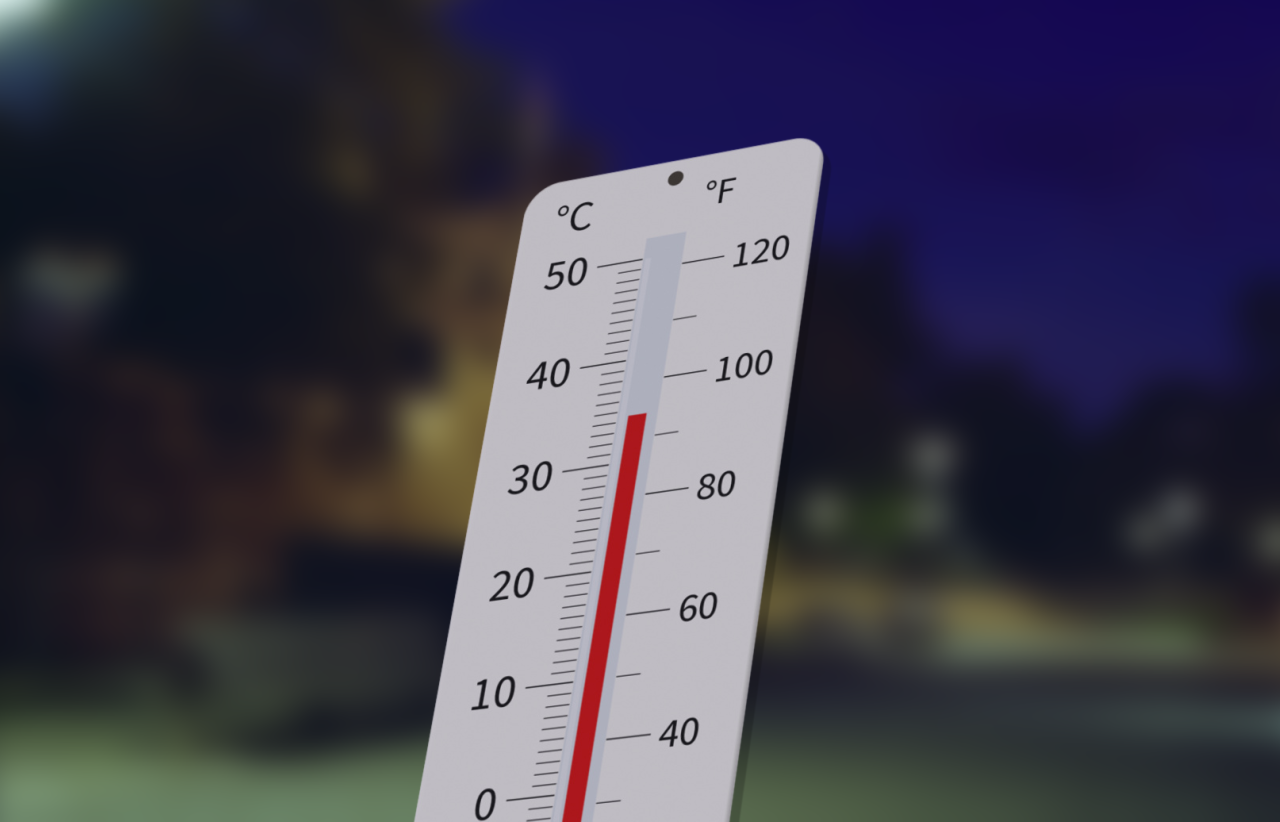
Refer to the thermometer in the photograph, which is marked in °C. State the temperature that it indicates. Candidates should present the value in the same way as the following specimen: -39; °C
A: 34.5; °C
